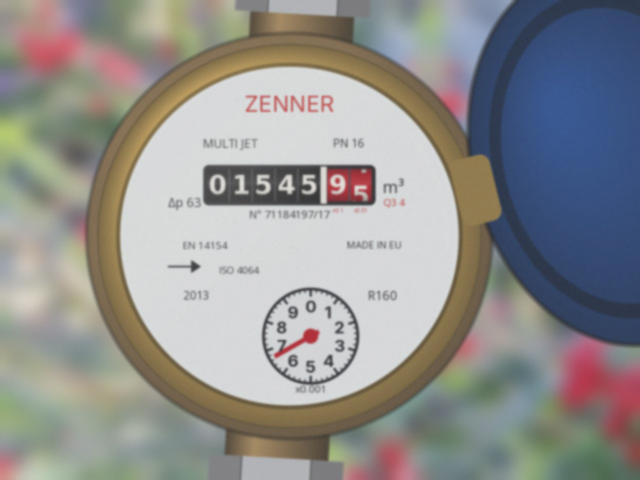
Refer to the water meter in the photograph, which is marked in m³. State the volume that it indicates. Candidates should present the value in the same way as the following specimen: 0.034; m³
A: 1545.946; m³
